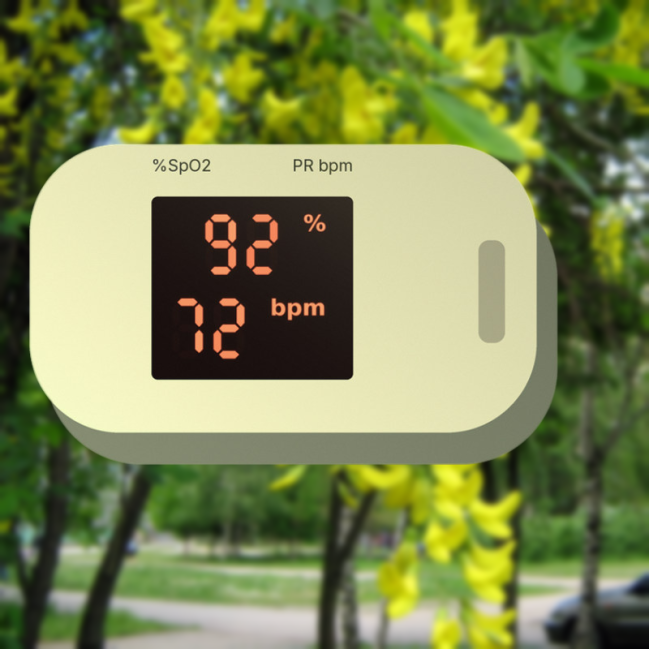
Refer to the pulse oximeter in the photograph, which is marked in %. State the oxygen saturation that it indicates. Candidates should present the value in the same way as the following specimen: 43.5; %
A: 92; %
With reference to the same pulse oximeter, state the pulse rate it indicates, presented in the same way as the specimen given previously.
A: 72; bpm
